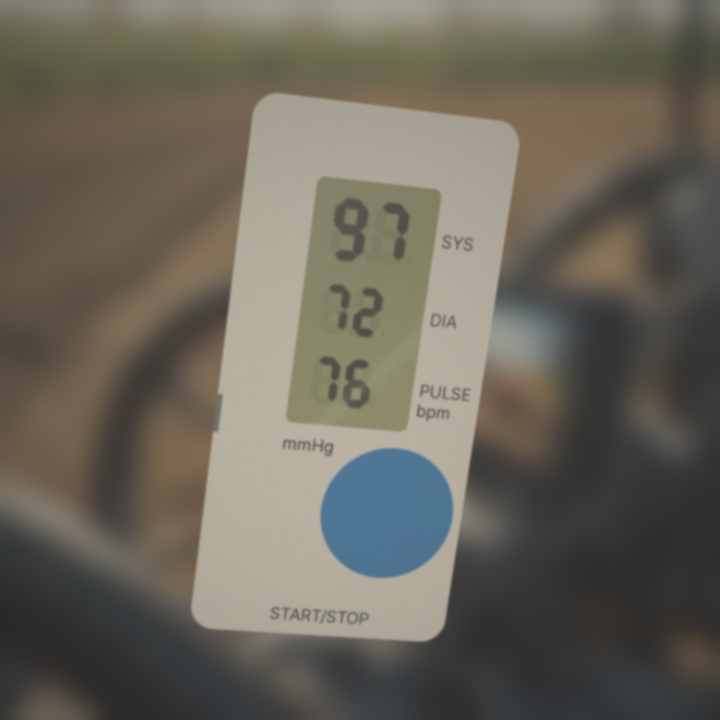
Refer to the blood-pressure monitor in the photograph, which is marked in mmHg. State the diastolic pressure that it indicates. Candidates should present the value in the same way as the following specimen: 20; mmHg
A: 72; mmHg
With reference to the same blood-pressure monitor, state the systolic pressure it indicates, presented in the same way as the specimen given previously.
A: 97; mmHg
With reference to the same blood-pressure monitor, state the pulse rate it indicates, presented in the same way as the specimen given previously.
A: 76; bpm
